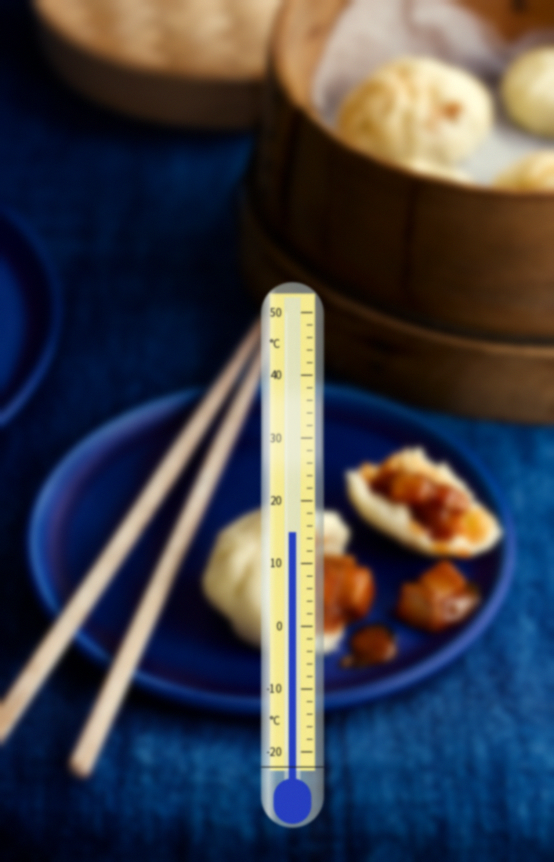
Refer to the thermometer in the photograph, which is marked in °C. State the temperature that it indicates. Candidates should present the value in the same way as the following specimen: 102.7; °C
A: 15; °C
